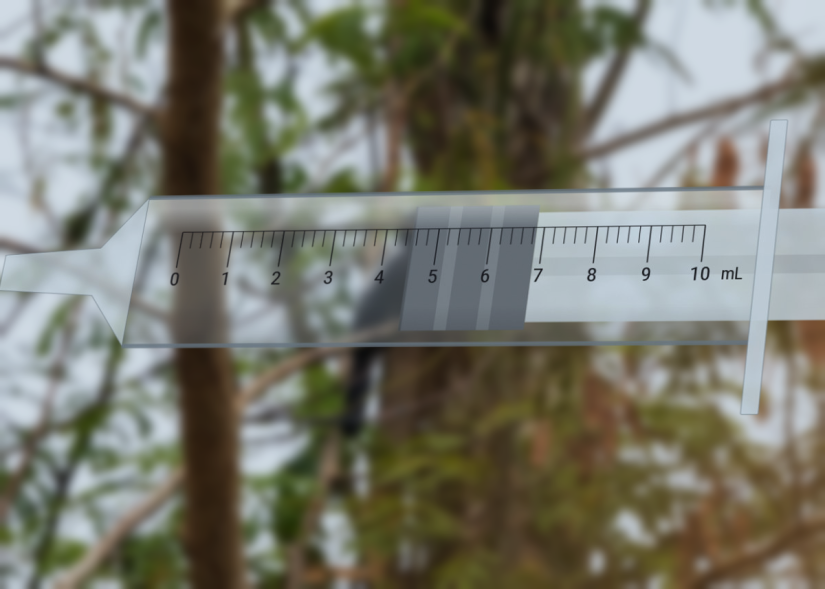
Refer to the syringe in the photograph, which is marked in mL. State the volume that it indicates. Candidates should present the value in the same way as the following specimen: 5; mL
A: 4.5; mL
